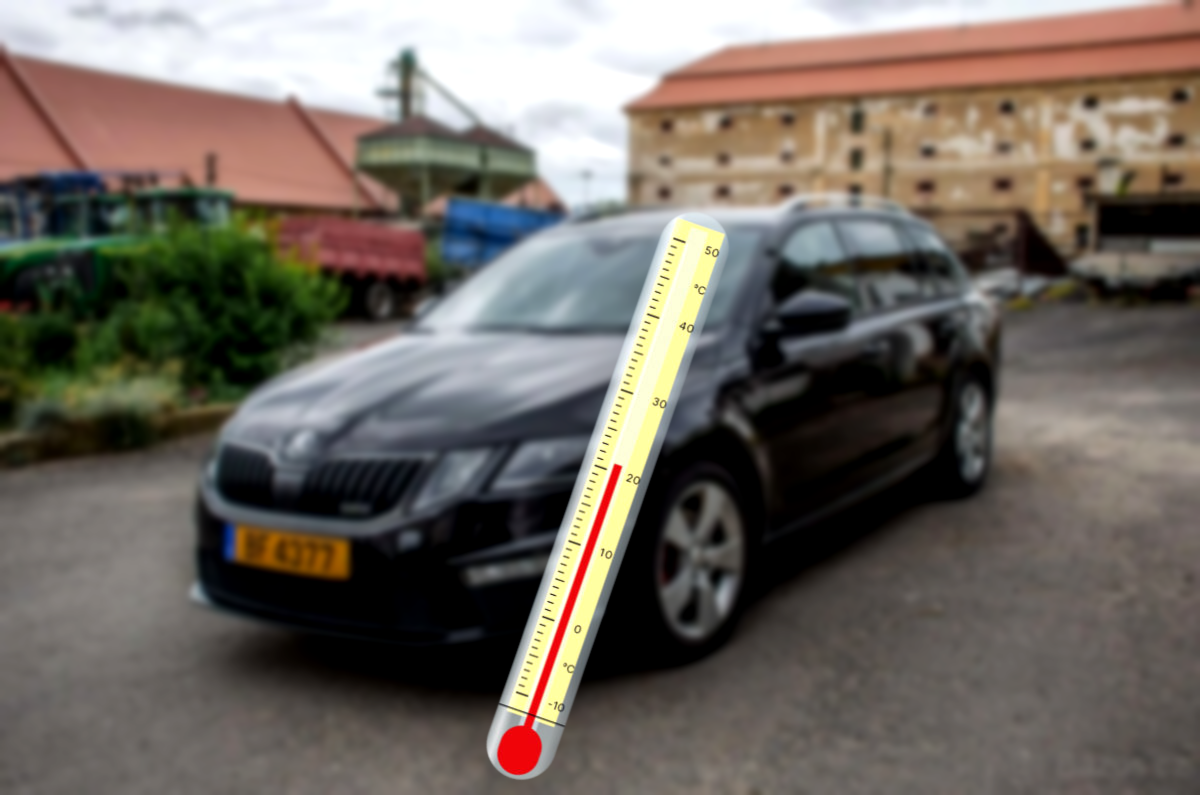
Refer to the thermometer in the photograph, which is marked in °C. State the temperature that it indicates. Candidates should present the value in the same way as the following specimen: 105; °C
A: 21; °C
